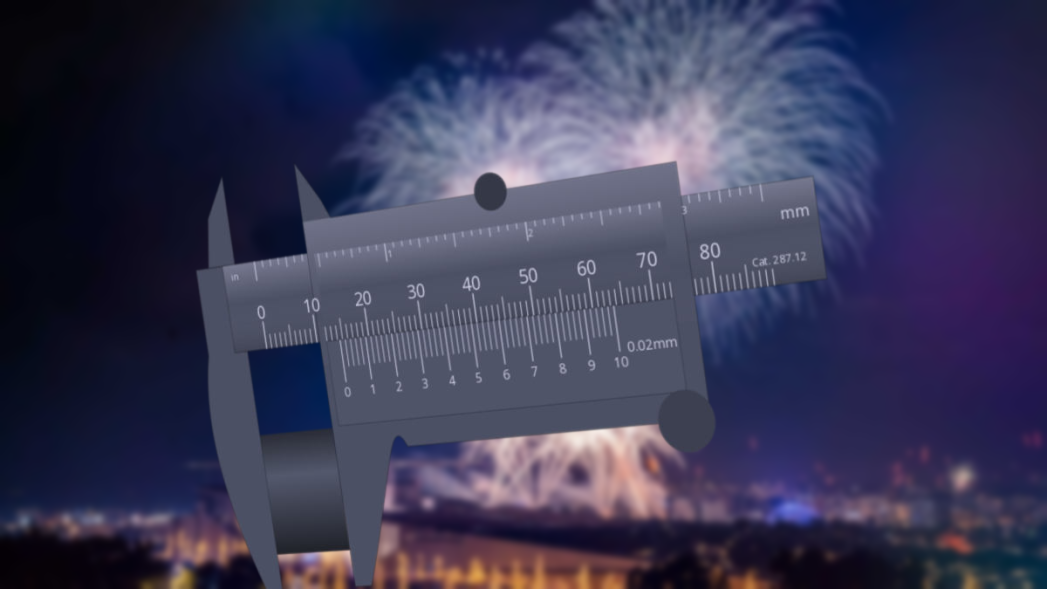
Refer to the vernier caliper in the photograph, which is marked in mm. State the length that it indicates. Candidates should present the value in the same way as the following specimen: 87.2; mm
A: 14.5; mm
